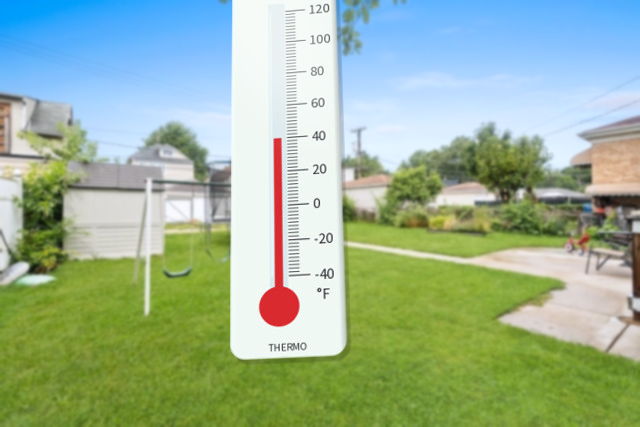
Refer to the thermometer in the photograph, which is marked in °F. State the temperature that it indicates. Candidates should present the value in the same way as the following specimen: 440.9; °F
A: 40; °F
